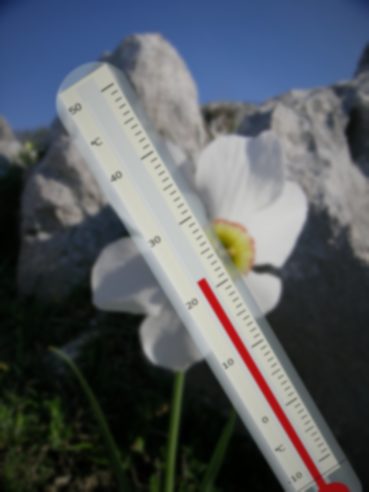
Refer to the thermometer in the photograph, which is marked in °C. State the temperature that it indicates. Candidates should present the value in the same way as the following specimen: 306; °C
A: 22; °C
